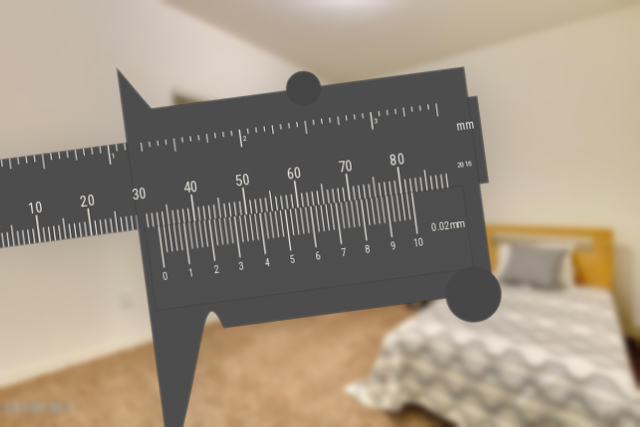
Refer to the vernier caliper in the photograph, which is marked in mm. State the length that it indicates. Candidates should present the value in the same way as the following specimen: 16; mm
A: 33.0; mm
